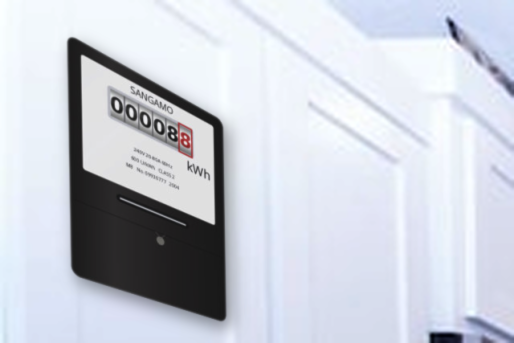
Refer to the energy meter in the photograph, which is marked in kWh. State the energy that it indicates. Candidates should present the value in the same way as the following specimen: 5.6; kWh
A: 8.8; kWh
